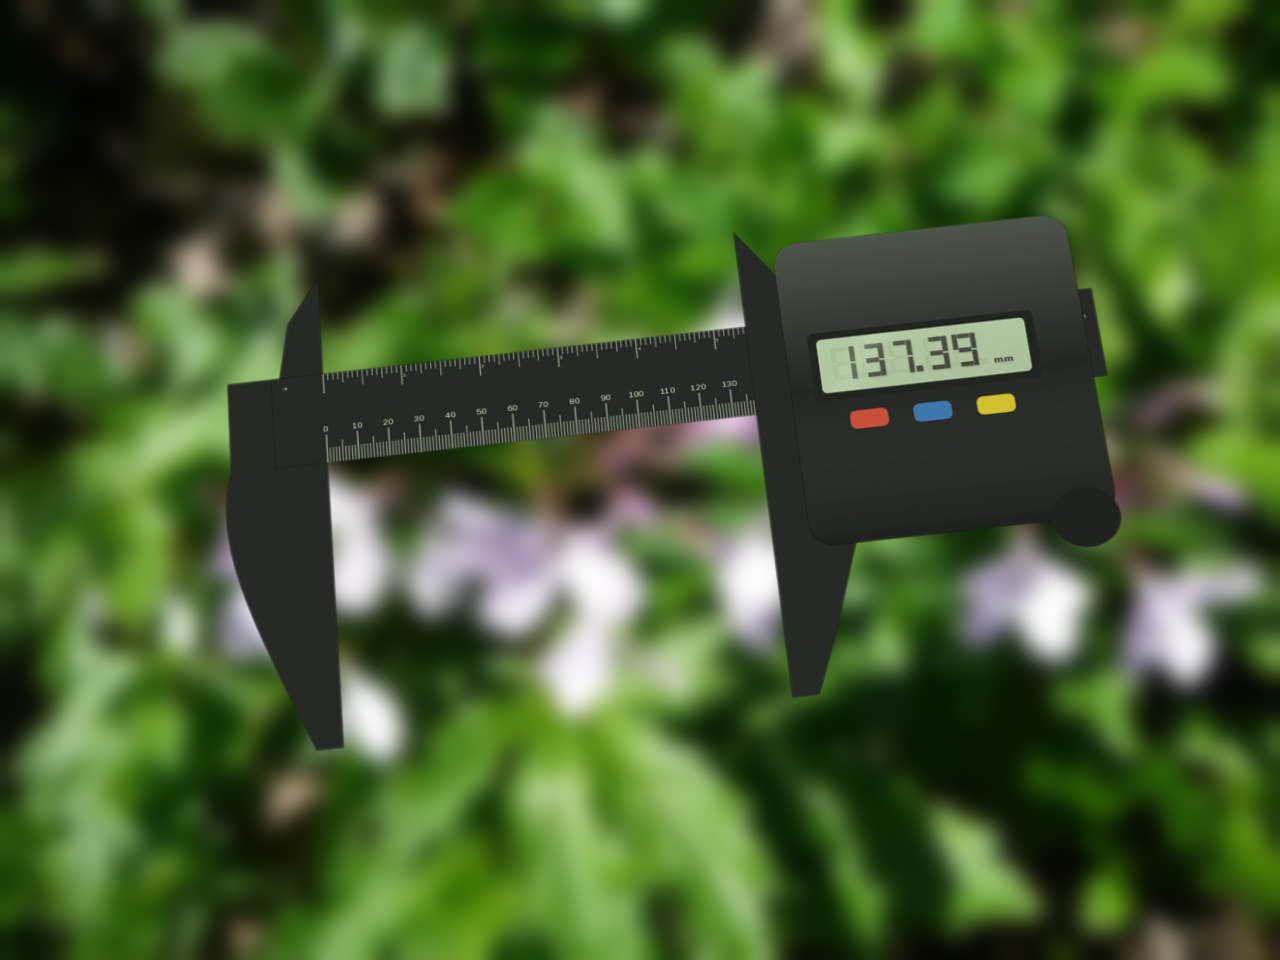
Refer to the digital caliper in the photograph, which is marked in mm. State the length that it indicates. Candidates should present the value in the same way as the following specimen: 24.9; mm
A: 137.39; mm
